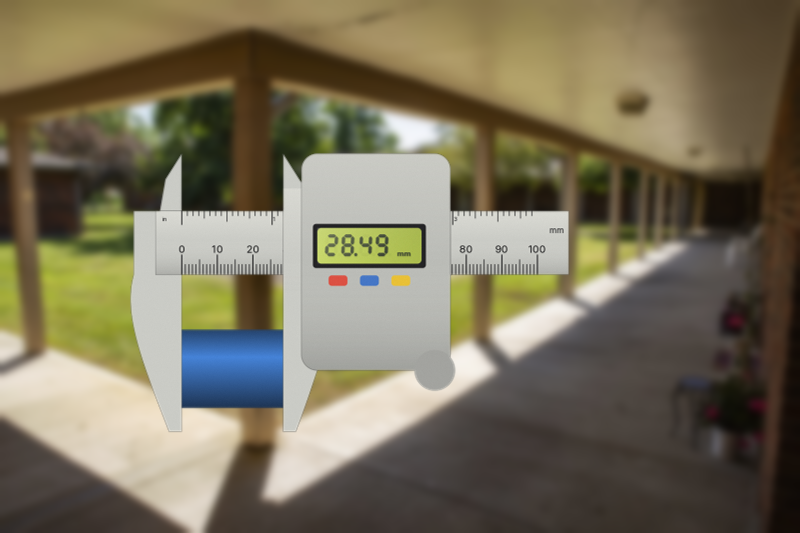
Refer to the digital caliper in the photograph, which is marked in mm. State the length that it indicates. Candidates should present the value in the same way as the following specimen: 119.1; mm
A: 28.49; mm
